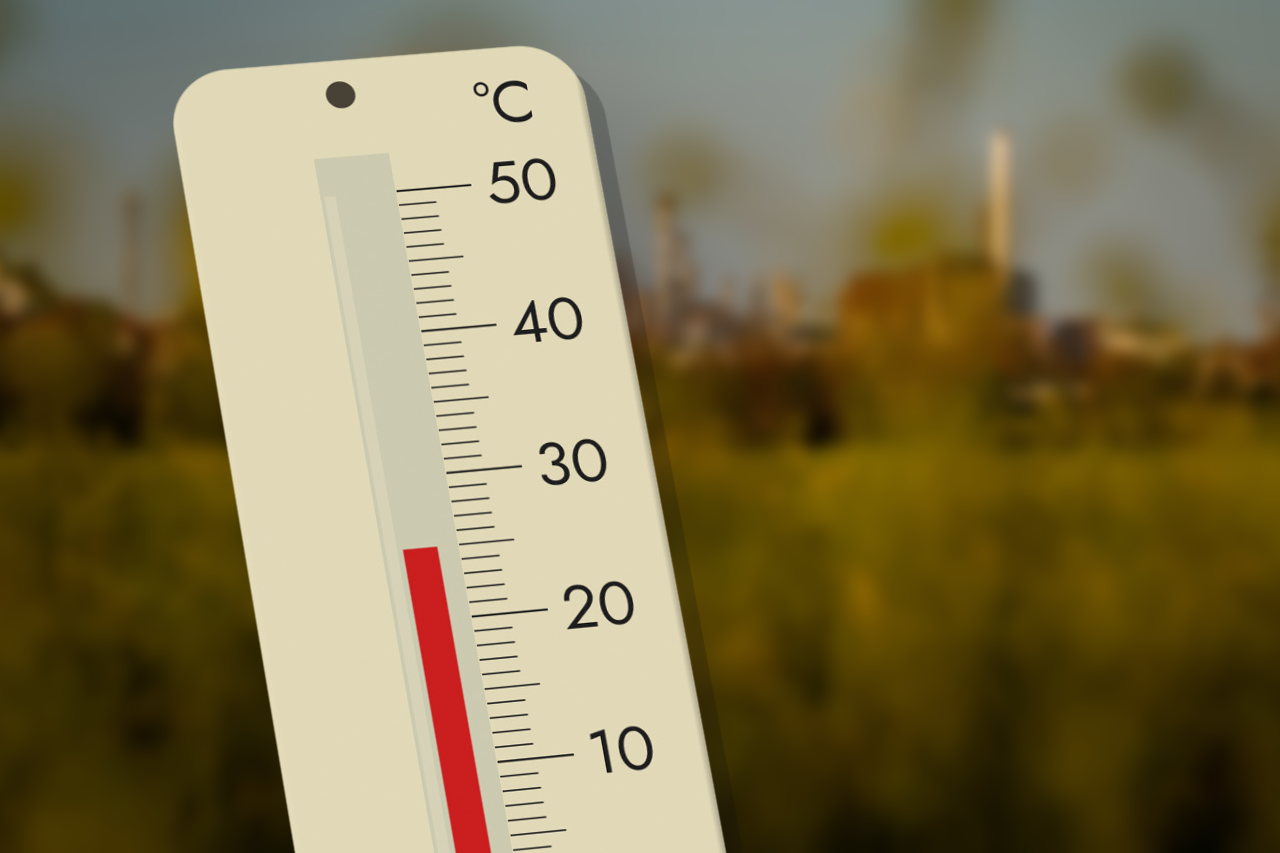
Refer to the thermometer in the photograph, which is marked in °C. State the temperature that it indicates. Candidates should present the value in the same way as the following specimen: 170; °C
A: 25; °C
